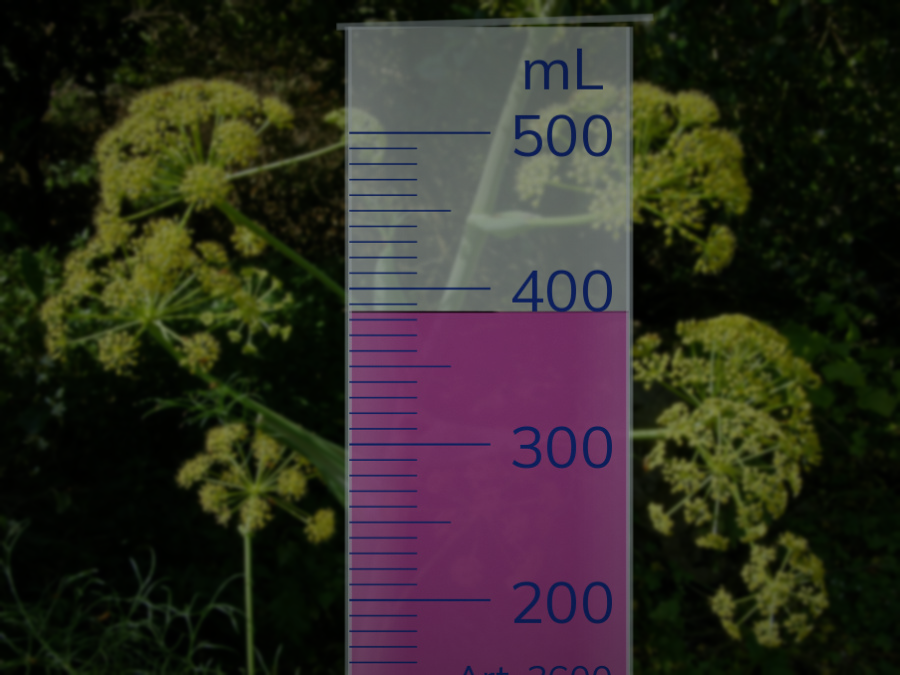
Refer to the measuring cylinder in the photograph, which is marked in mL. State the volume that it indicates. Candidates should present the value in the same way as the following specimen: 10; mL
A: 385; mL
